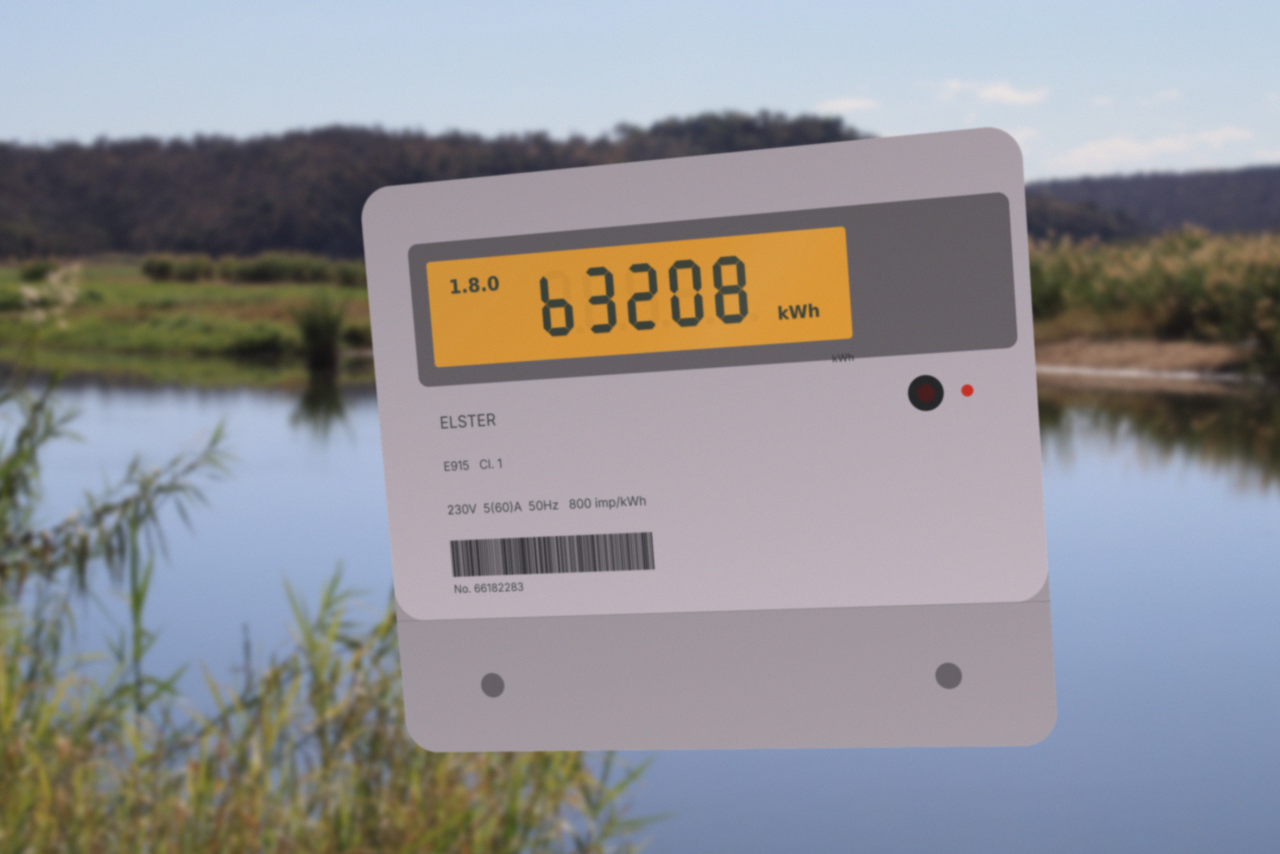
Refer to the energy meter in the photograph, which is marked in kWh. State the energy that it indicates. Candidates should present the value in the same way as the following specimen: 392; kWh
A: 63208; kWh
